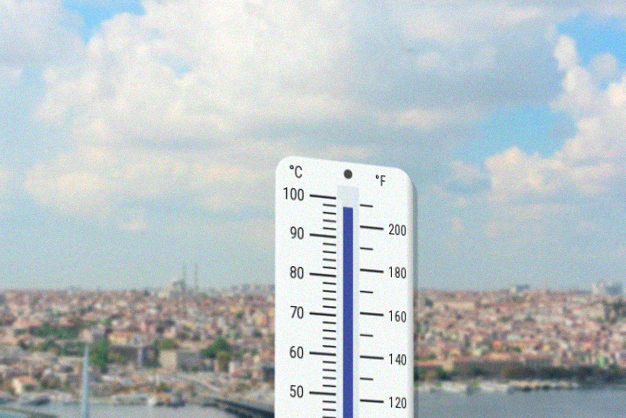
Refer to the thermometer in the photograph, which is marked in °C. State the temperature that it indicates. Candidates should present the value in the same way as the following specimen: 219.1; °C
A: 98; °C
